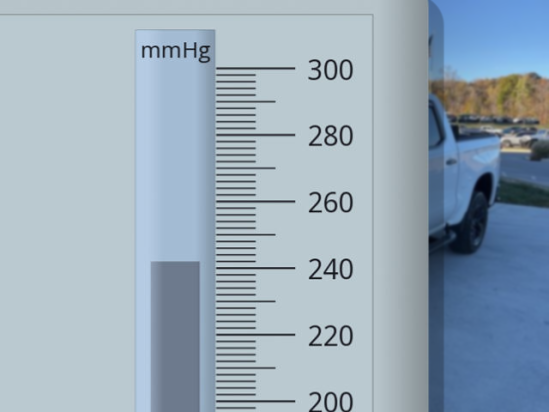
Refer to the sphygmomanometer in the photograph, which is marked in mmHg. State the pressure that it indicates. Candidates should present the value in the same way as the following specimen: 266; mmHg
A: 242; mmHg
